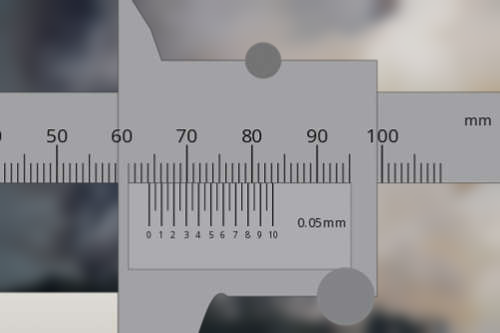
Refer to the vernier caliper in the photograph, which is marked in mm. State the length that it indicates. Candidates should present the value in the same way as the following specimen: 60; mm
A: 64.2; mm
